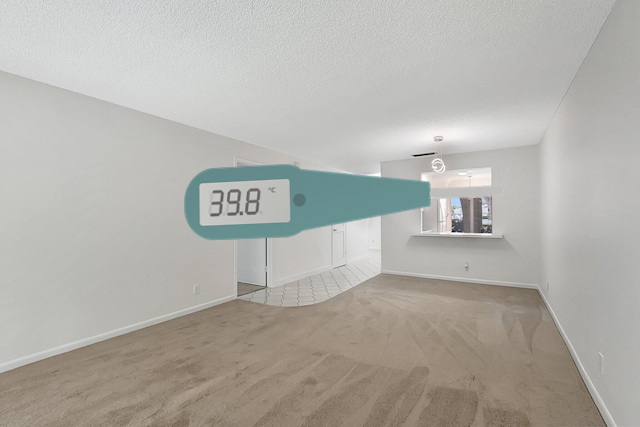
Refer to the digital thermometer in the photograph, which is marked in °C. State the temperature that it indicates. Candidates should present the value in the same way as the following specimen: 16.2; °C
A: 39.8; °C
